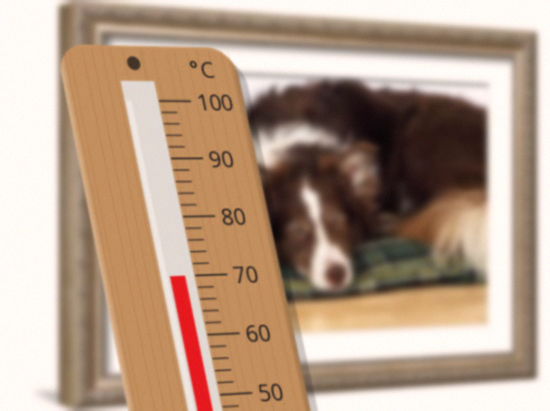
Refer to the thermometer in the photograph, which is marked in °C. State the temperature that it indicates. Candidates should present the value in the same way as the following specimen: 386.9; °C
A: 70; °C
